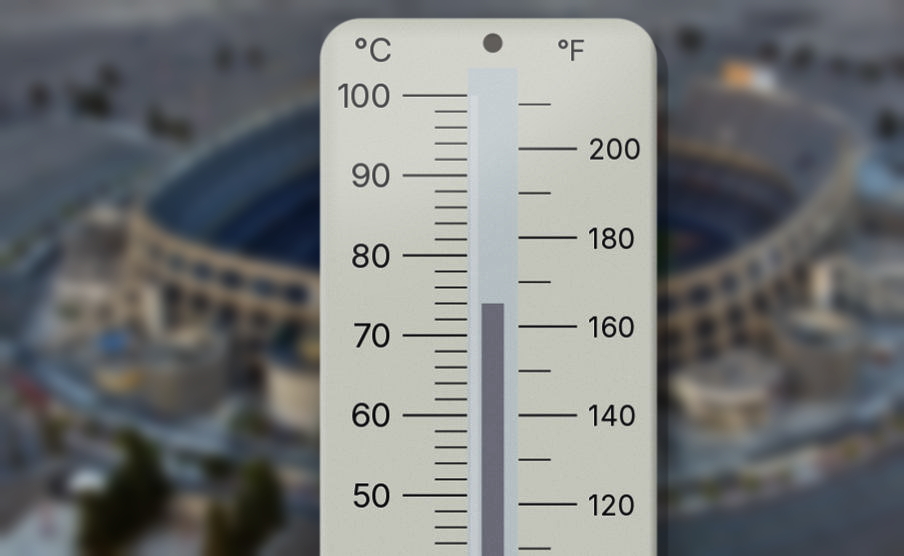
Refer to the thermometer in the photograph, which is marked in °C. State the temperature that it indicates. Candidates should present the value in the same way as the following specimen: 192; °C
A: 74; °C
